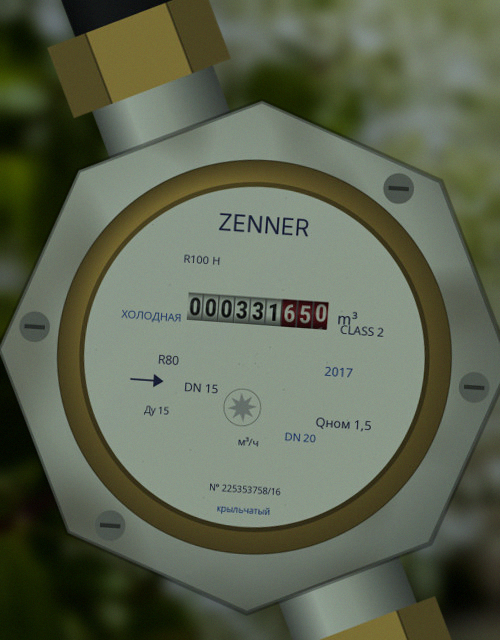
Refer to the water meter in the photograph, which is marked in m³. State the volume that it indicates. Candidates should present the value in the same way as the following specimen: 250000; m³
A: 331.650; m³
